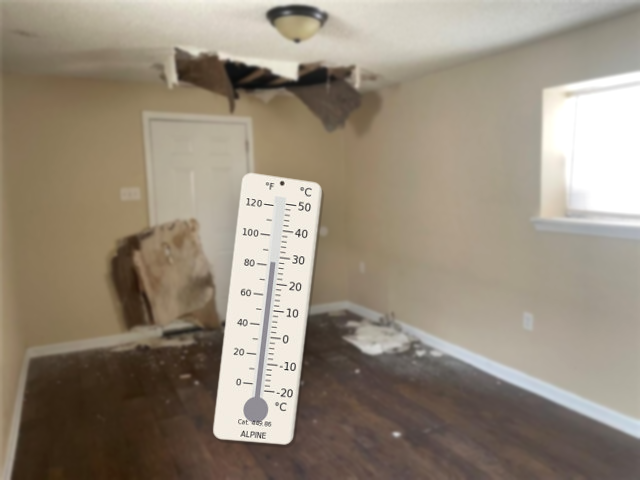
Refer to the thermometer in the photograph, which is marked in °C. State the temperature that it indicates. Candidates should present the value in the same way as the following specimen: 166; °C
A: 28; °C
